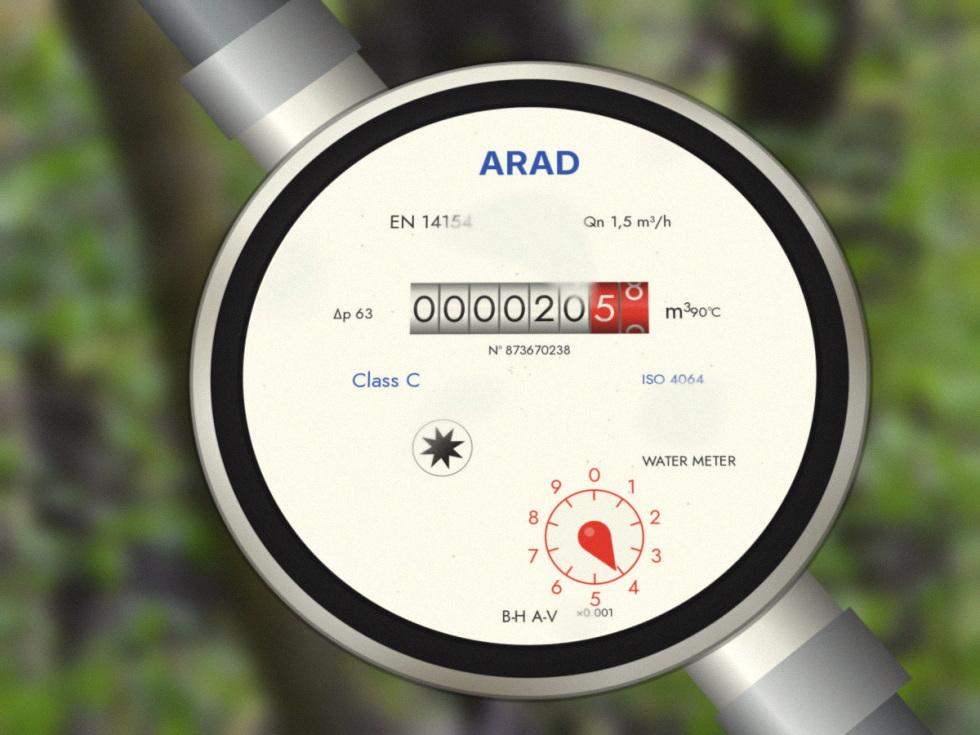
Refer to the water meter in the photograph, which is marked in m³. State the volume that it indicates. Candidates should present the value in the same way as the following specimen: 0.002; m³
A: 20.584; m³
